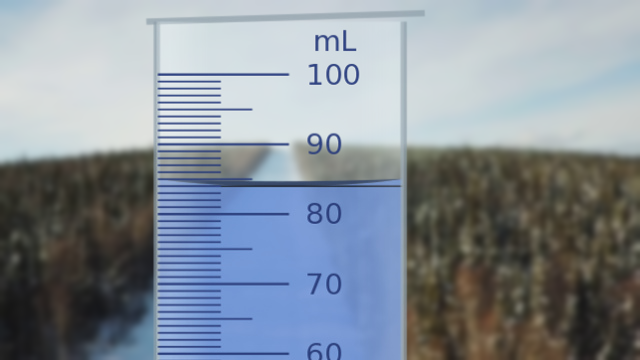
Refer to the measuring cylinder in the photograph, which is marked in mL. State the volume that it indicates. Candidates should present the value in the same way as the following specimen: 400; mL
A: 84; mL
